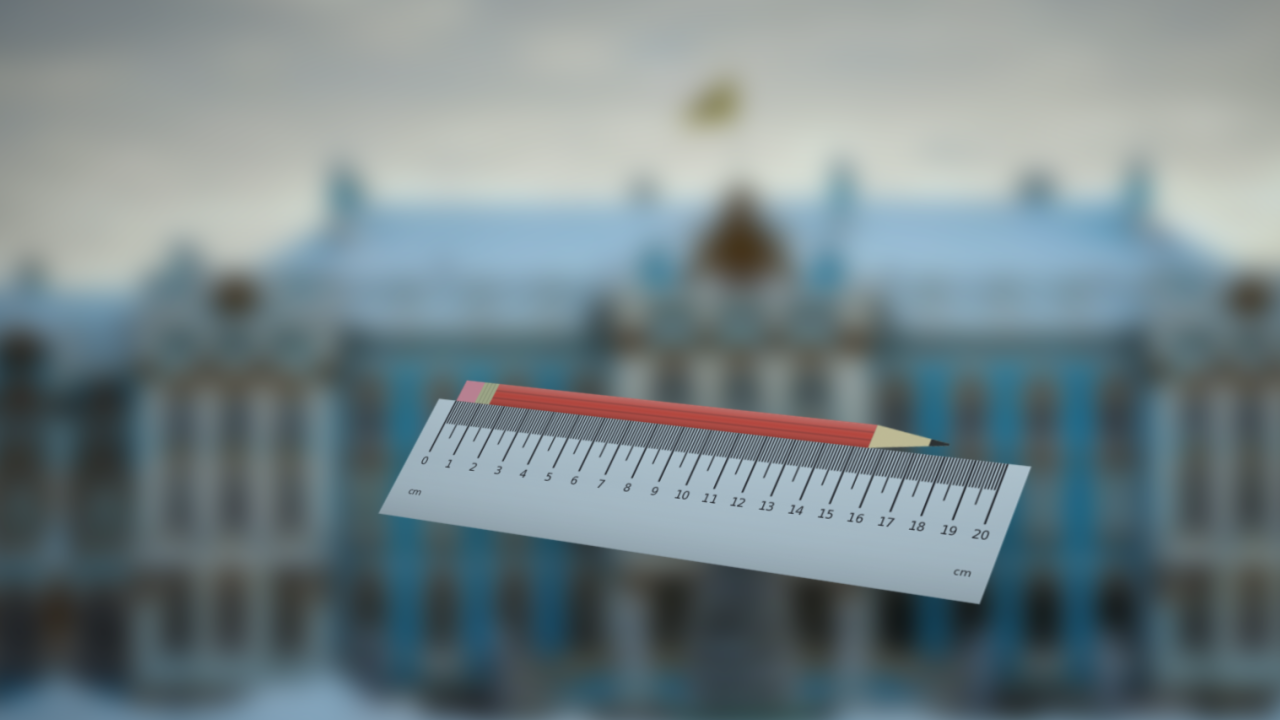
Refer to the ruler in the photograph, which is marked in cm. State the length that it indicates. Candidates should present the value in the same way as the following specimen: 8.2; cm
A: 18; cm
